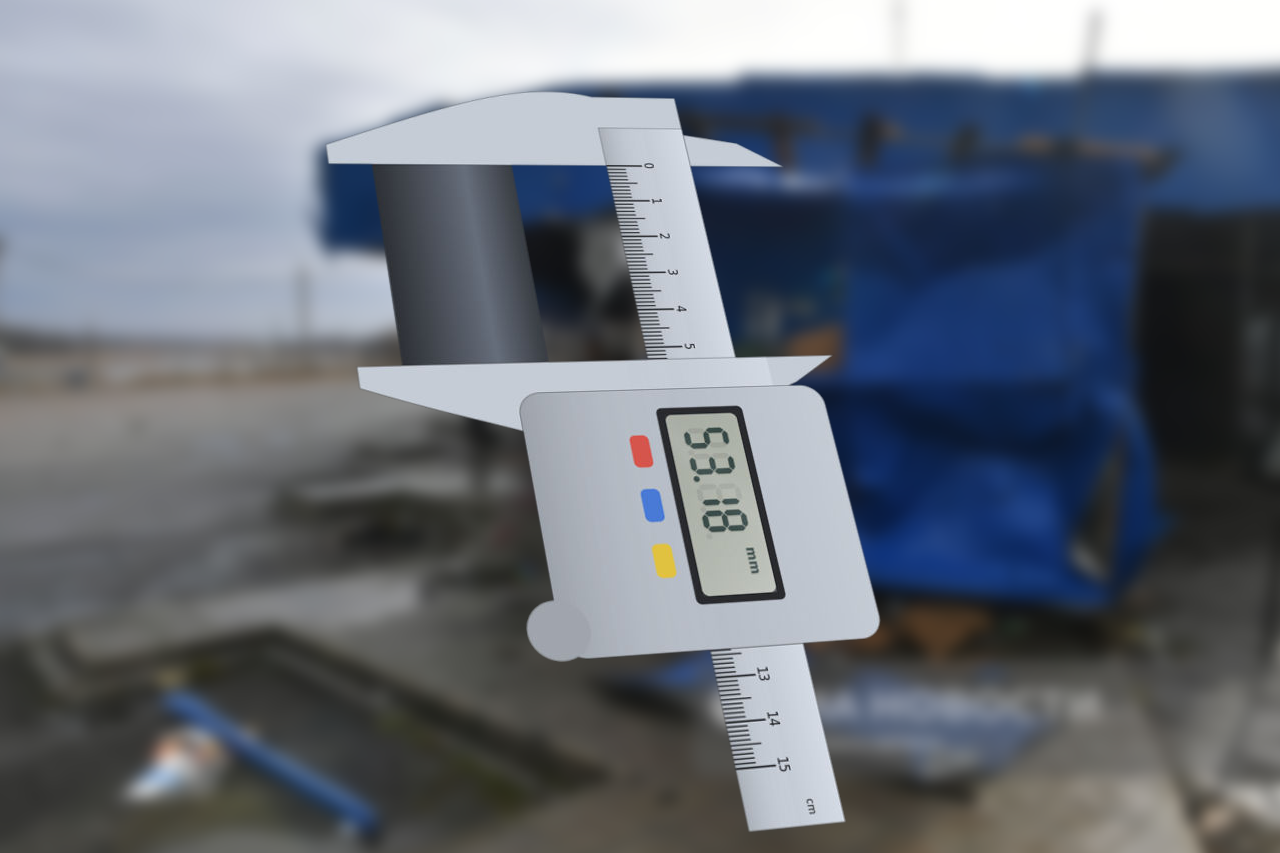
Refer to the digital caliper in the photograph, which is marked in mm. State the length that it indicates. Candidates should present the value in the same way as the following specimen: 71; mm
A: 53.18; mm
